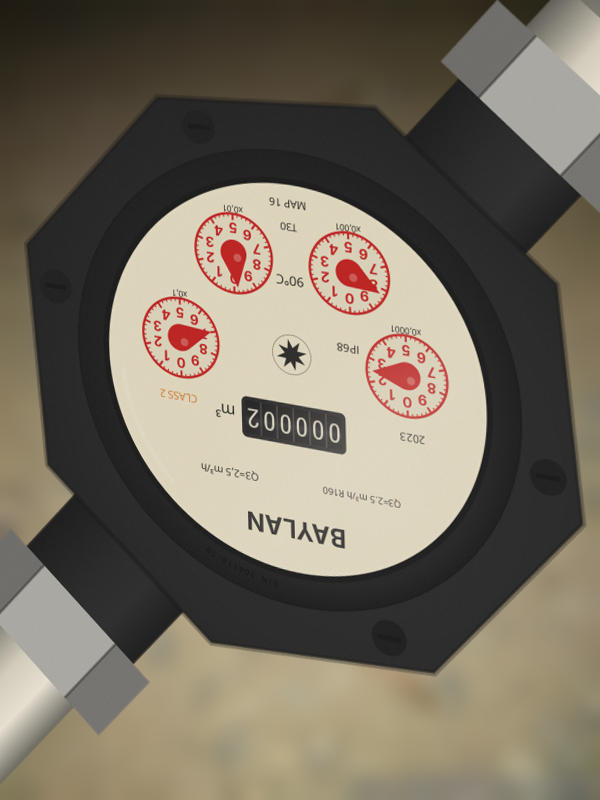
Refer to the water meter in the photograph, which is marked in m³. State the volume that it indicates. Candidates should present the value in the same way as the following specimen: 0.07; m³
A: 2.6982; m³
